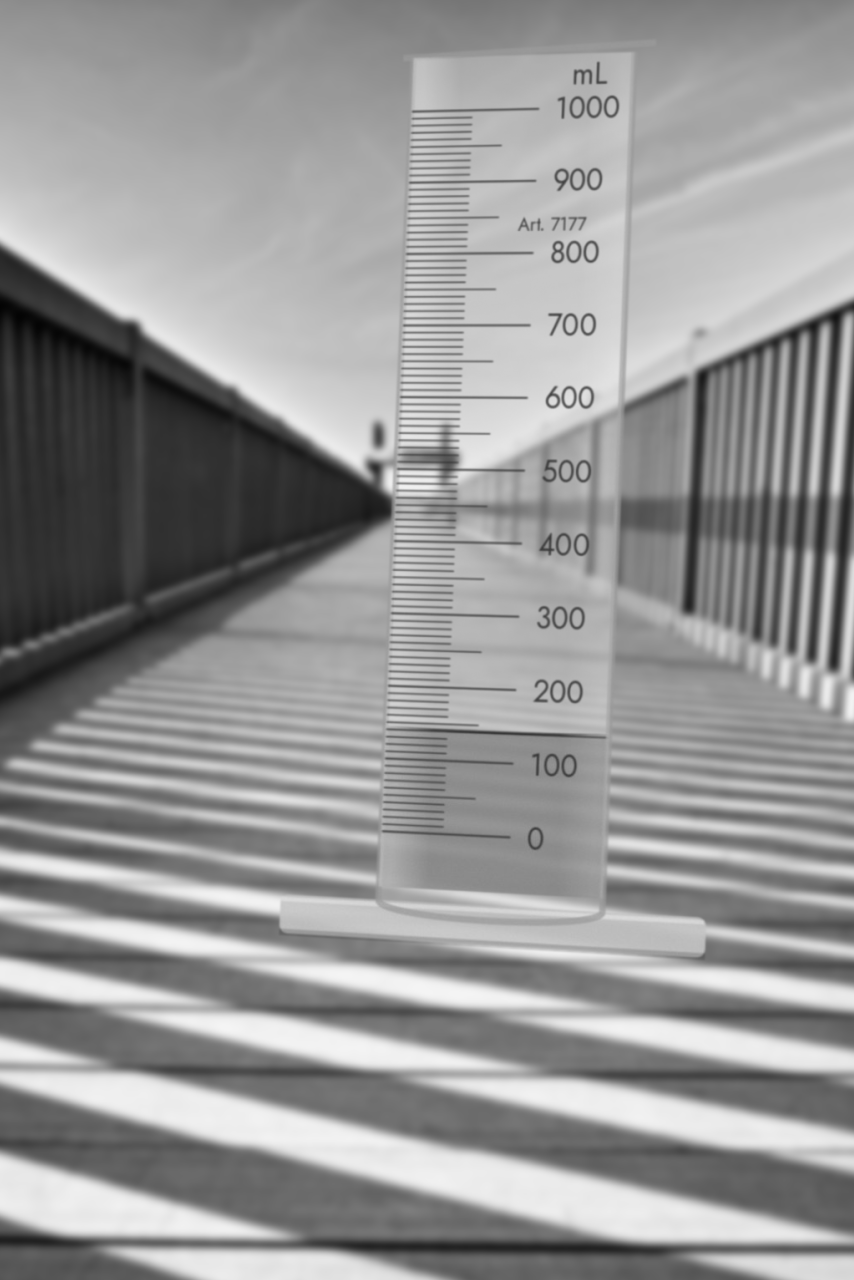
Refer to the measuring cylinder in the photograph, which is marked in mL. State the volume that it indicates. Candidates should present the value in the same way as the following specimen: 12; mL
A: 140; mL
